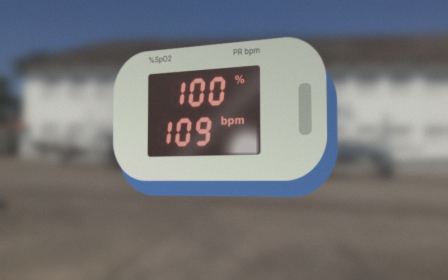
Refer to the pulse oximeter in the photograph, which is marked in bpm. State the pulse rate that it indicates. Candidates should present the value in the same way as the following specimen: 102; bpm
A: 109; bpm
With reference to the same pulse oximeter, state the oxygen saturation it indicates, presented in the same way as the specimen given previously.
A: 100; %
